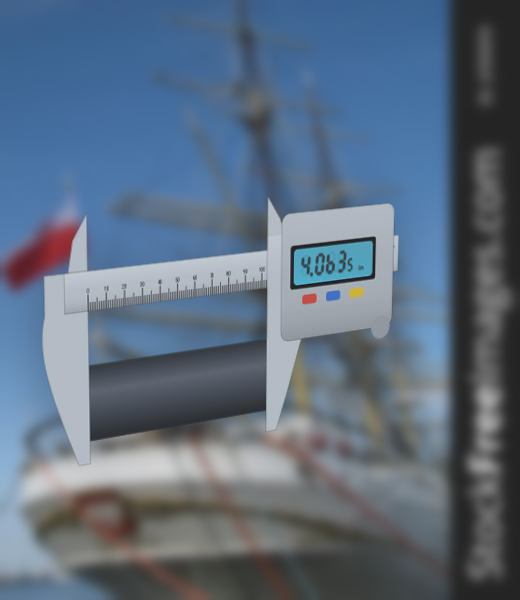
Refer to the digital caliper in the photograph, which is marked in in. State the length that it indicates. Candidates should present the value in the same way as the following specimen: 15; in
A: 4.0635; in
